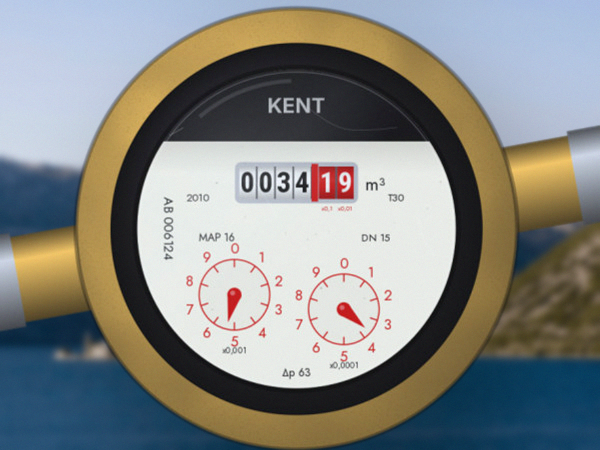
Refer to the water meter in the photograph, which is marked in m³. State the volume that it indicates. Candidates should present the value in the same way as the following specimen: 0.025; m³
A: 34.1953; m³
